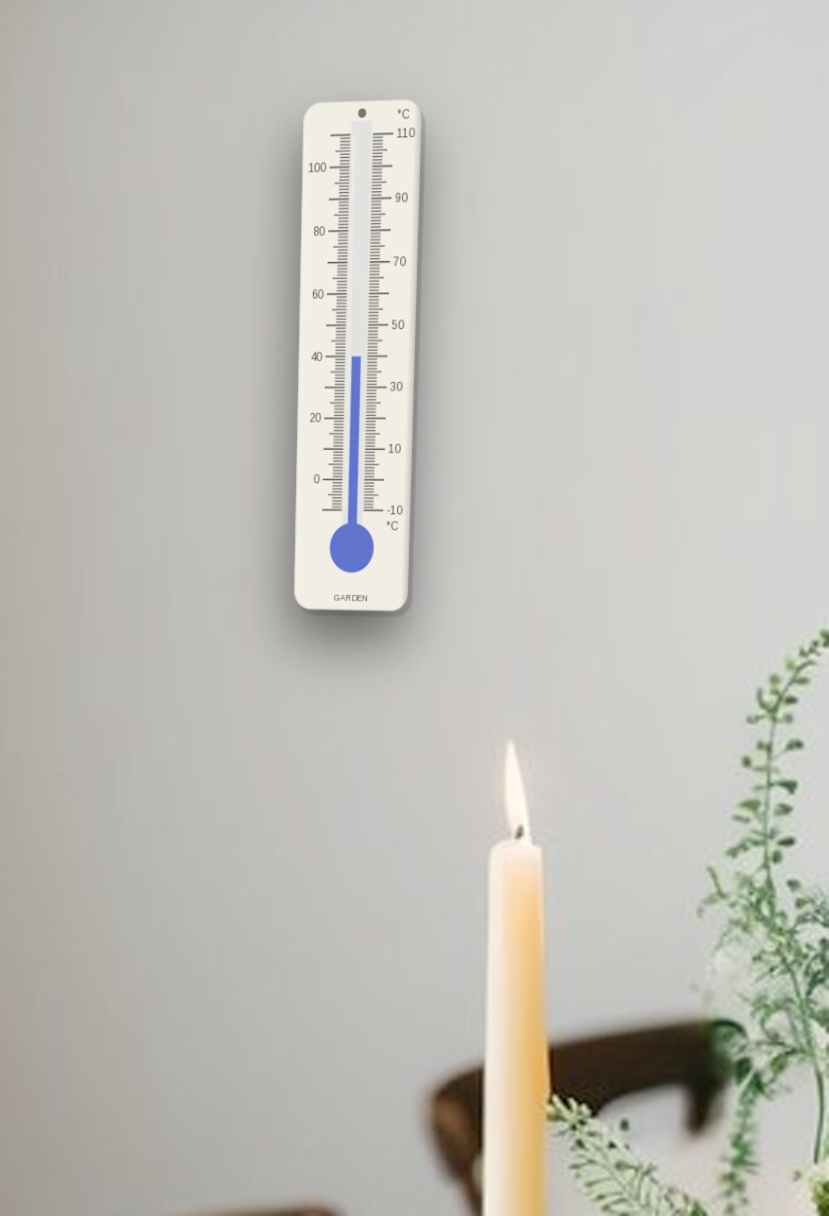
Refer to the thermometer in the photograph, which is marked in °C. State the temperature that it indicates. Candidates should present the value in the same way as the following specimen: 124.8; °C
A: 40; °C
